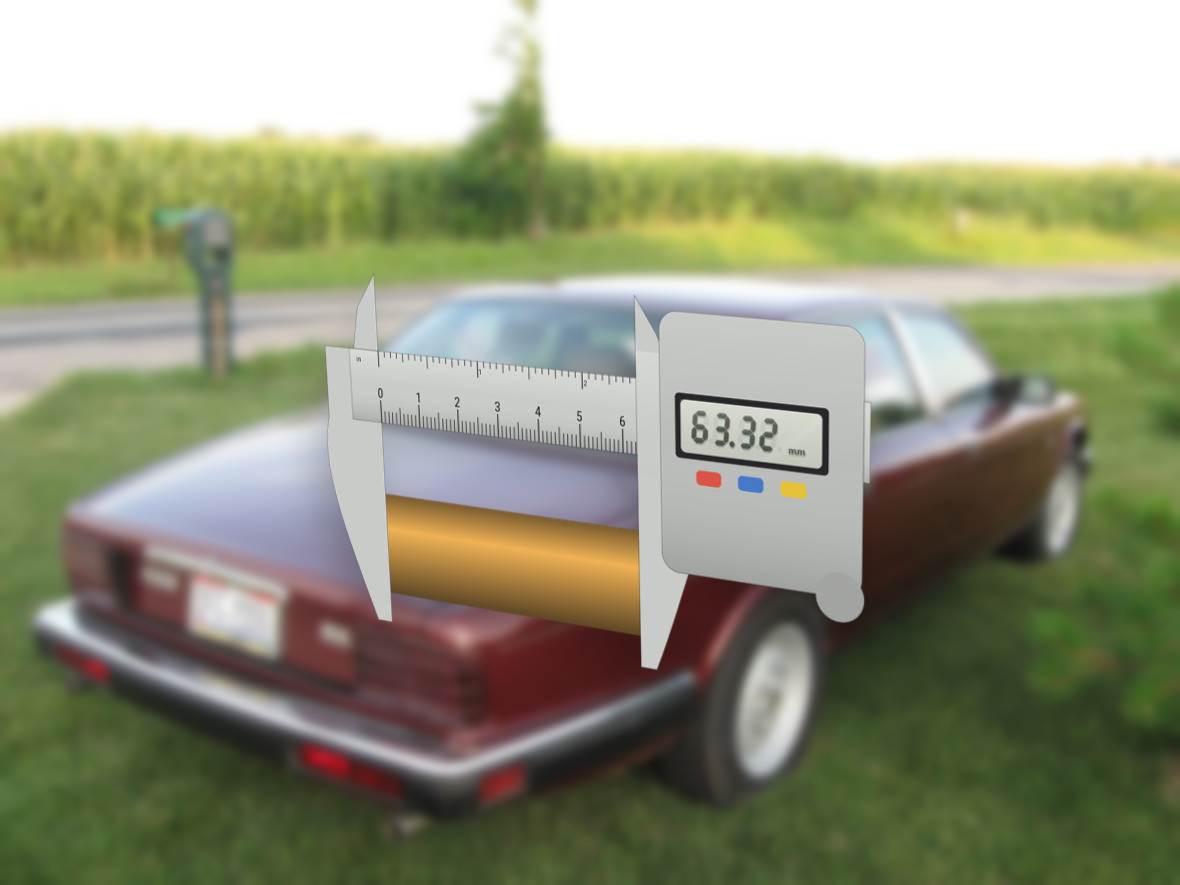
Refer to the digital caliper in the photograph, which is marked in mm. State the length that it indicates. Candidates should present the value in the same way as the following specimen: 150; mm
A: 63.32; mm
